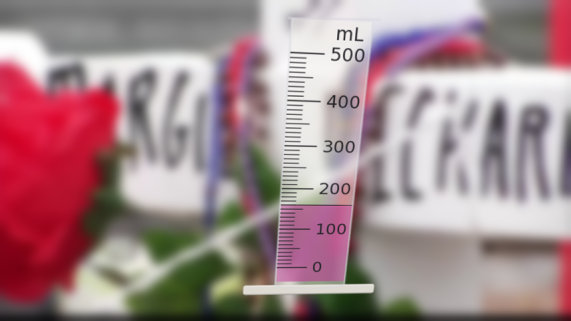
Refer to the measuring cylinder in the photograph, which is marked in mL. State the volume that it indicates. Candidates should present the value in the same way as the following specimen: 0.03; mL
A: 160; mL
